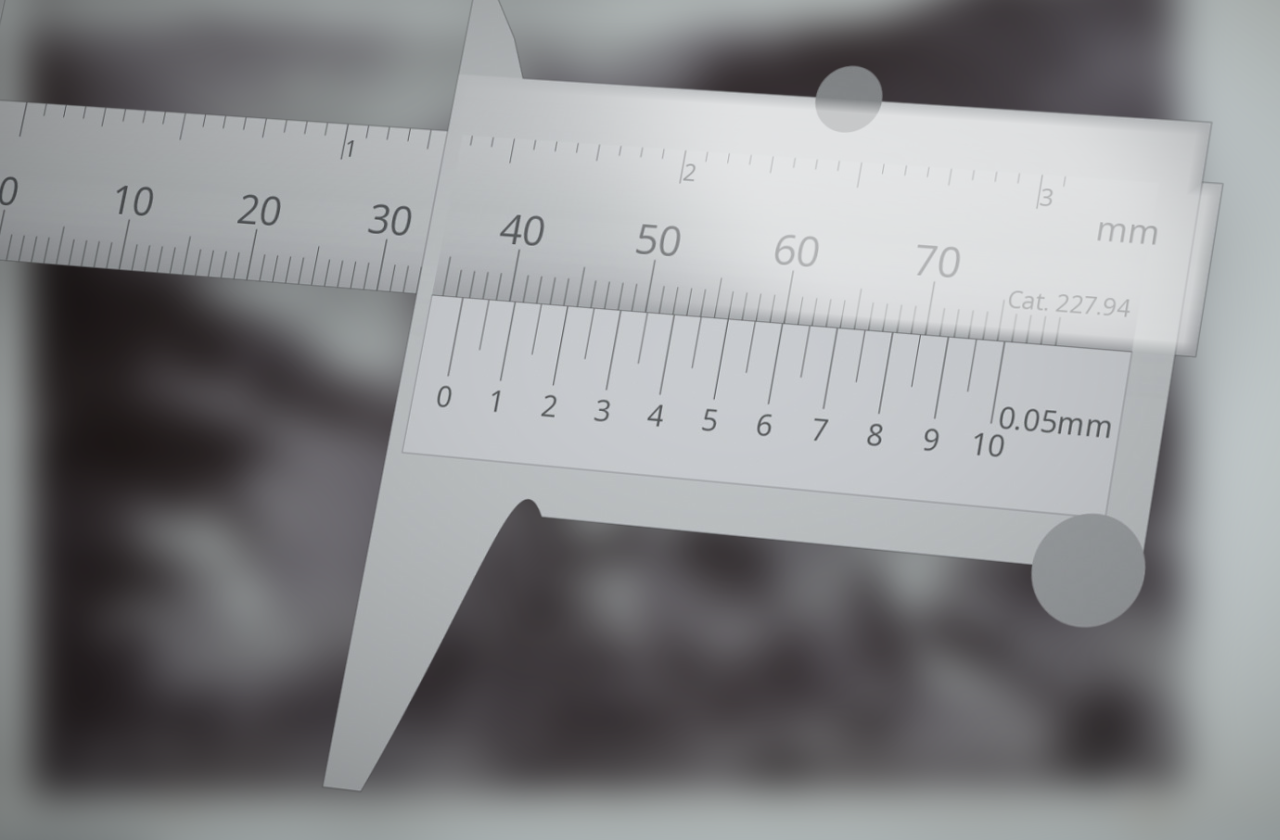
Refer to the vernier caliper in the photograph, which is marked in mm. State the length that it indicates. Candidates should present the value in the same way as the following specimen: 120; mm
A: 36.5; mm
